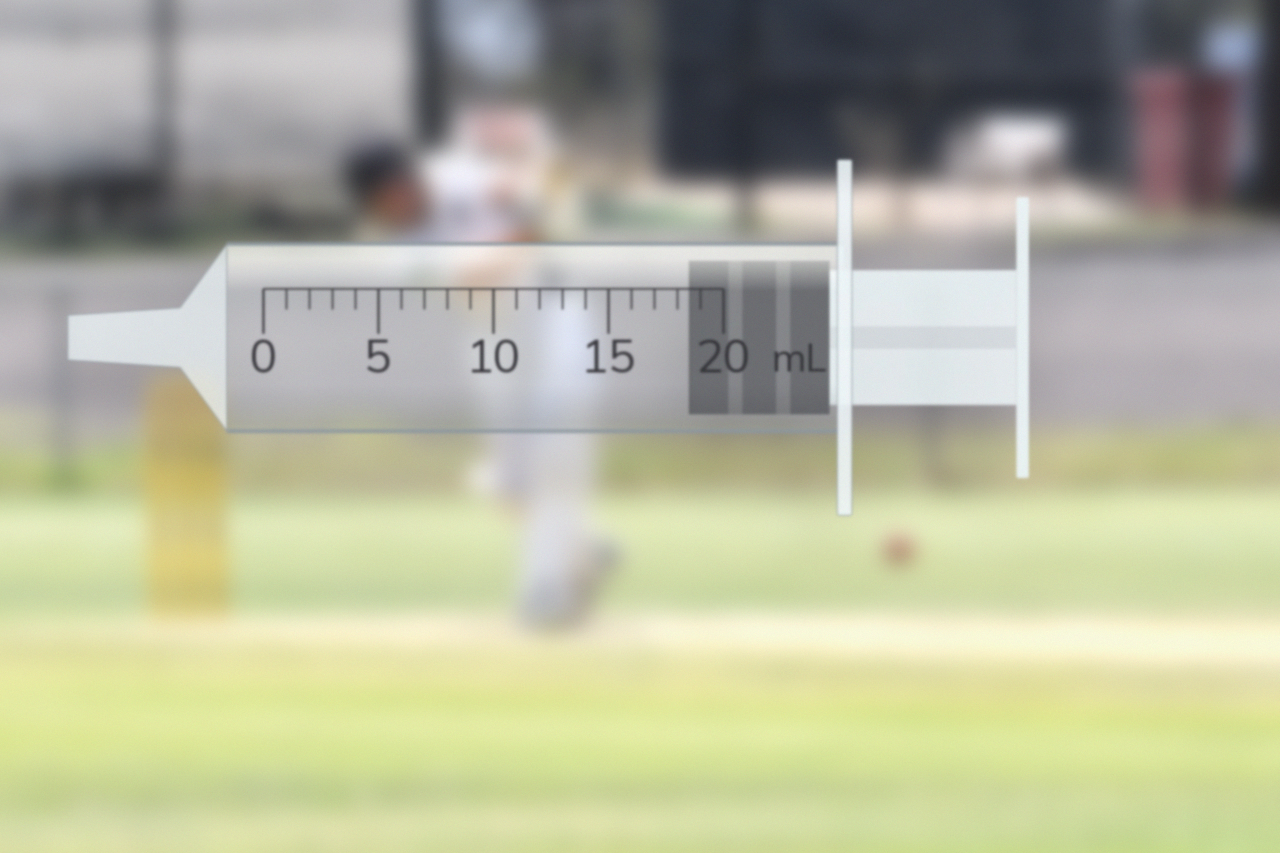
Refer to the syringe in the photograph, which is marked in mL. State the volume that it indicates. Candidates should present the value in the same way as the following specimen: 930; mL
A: 18.5; mL
